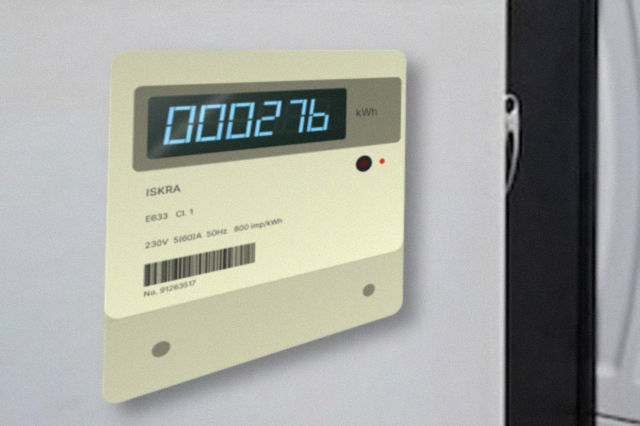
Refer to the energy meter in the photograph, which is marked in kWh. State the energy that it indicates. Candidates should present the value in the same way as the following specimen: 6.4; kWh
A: 276; kWh
